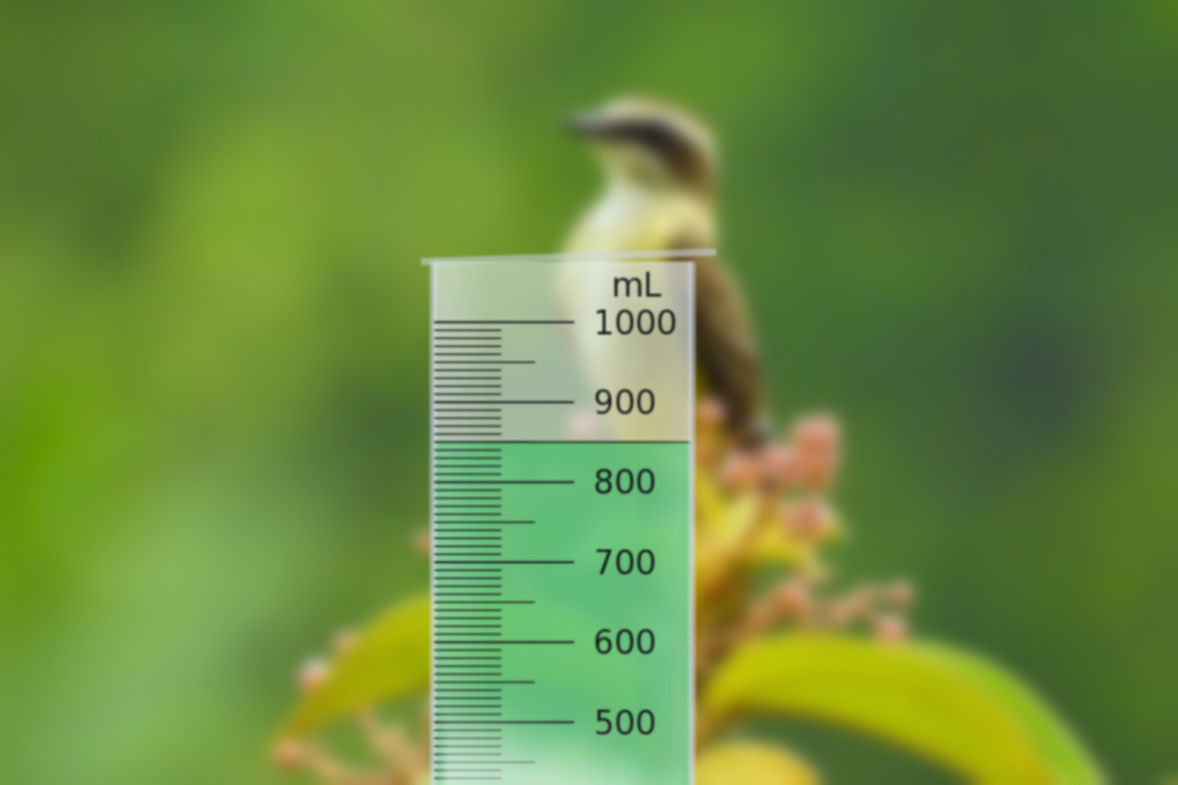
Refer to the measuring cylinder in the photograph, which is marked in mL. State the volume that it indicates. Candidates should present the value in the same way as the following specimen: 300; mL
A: 850; mL
